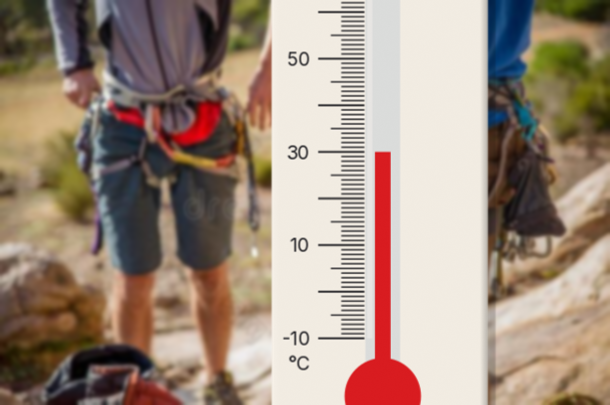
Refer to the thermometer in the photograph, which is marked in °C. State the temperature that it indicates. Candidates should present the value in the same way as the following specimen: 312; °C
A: 30; °C
